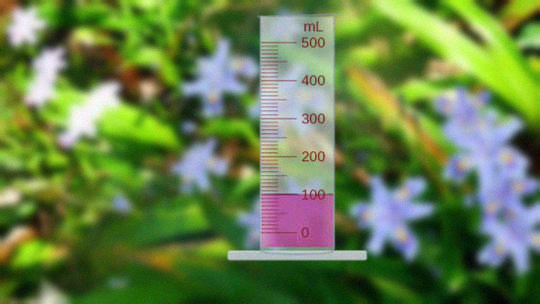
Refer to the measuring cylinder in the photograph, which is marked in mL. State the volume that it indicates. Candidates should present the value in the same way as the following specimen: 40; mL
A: 100; mL
